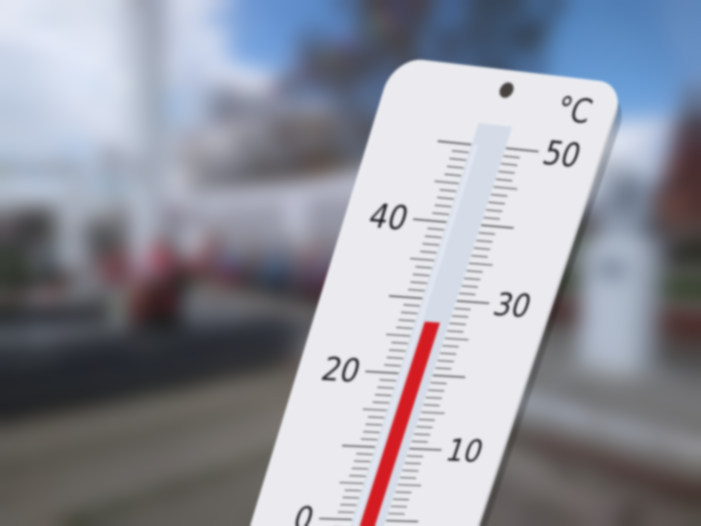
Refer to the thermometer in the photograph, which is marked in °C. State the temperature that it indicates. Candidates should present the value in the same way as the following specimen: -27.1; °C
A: 27; °C
